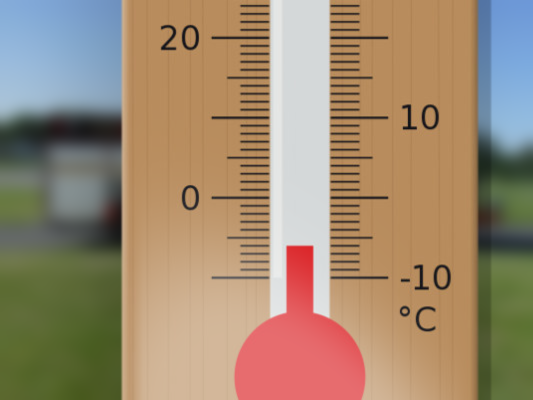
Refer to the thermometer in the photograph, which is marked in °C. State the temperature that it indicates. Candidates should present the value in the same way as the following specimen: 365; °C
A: -6; °C
